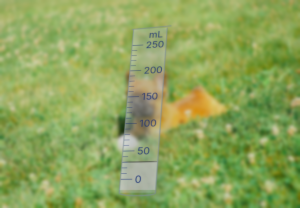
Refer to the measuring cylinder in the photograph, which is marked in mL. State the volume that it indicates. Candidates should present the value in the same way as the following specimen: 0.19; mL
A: 30; mL
